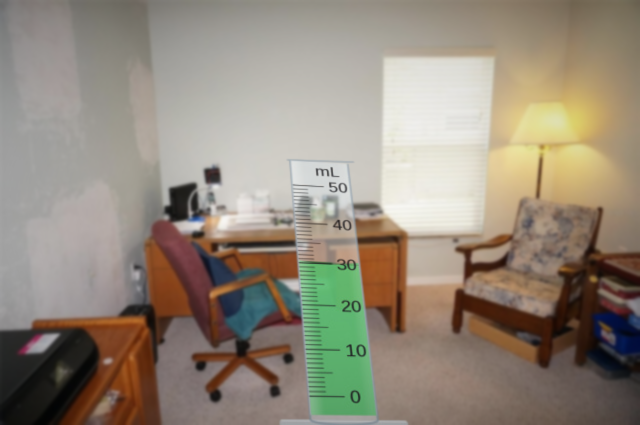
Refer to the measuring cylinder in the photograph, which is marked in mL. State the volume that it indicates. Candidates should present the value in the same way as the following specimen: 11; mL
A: 30; mL
